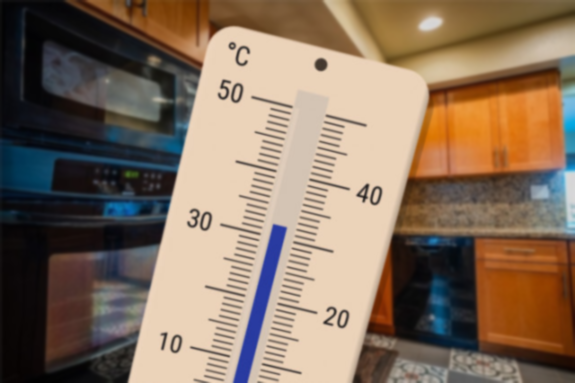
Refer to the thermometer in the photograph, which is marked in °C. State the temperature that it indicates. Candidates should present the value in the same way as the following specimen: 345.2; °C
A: 32; °C
